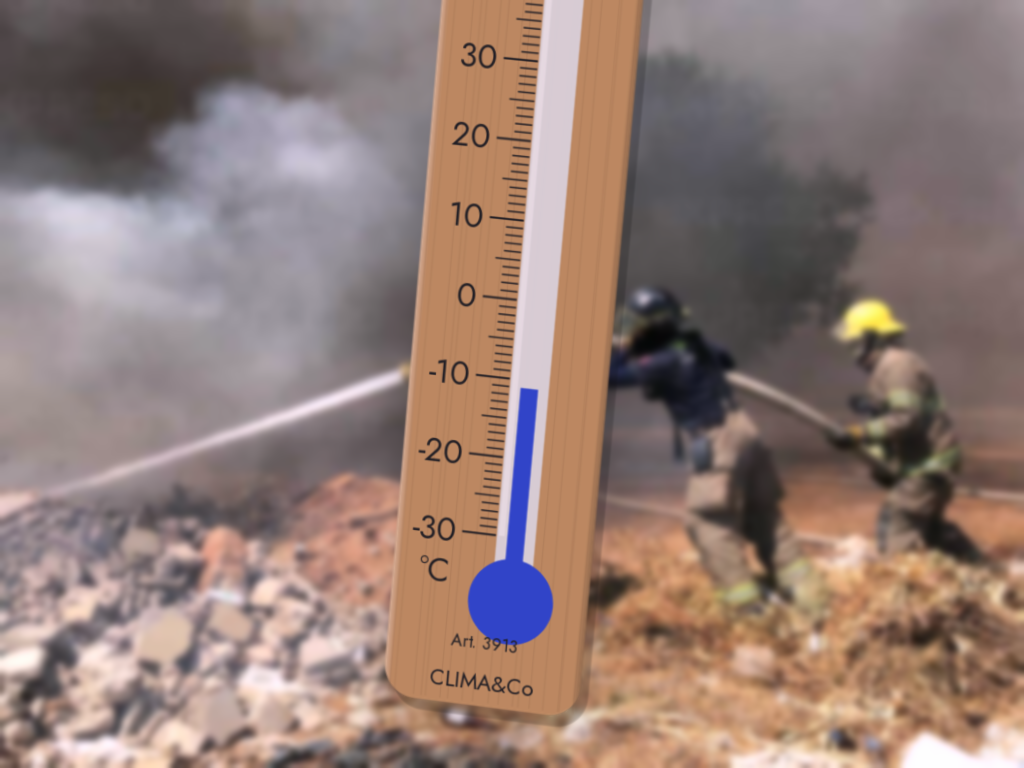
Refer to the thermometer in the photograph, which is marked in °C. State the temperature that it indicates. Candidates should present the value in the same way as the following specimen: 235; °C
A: -11; °C
